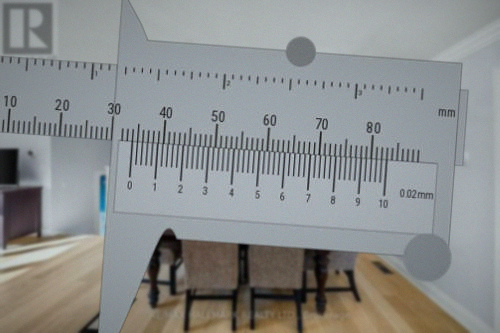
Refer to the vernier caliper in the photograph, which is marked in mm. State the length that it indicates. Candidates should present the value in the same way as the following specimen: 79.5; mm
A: 34.0; mm
